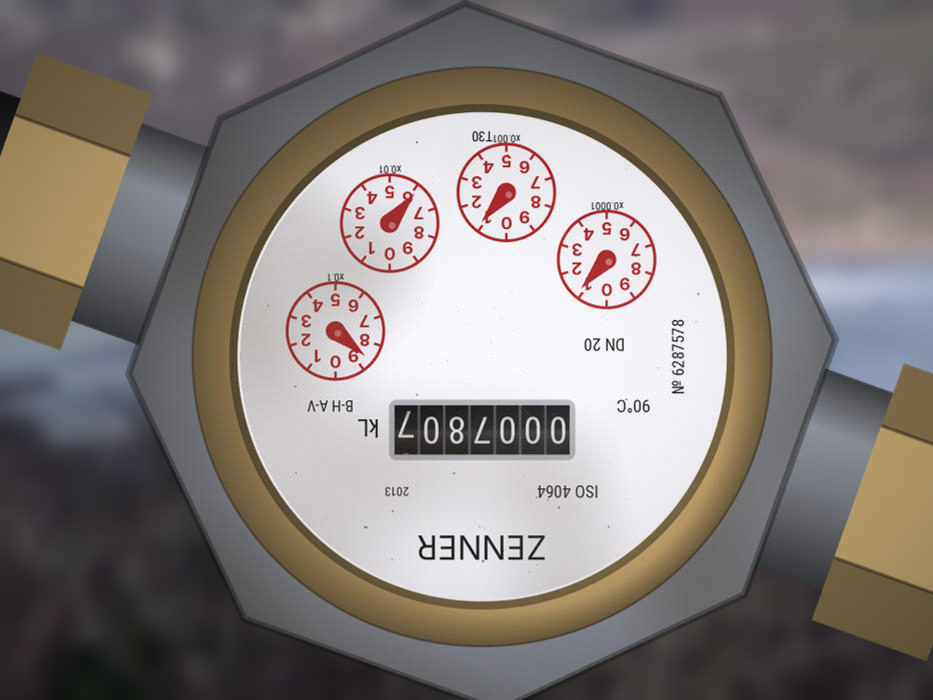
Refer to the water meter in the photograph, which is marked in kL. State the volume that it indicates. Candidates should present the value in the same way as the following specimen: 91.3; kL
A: 7806.8611; kL
